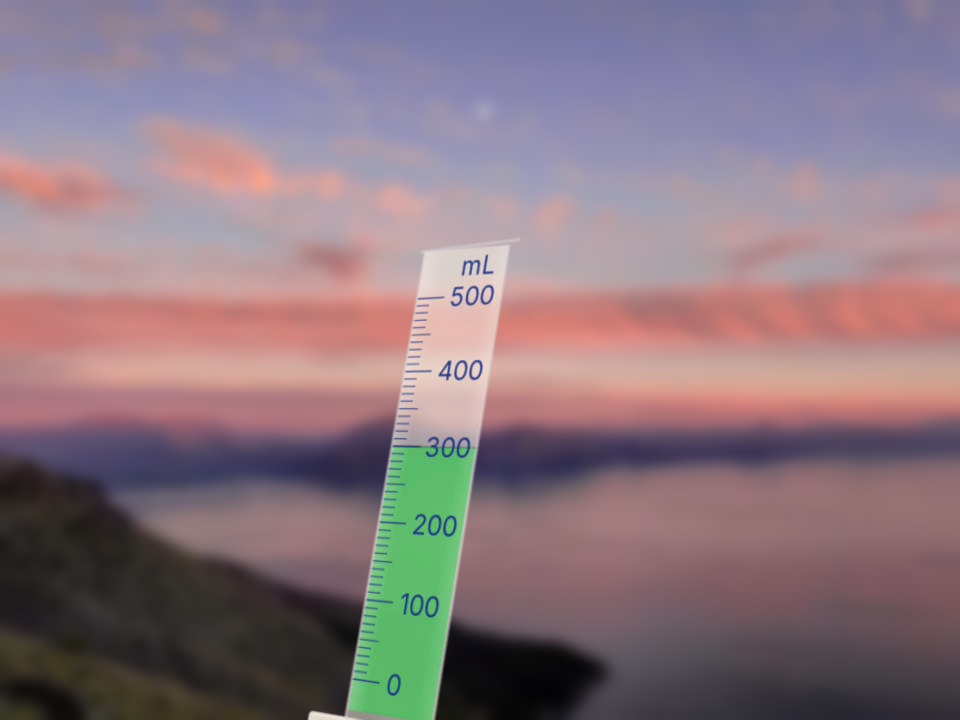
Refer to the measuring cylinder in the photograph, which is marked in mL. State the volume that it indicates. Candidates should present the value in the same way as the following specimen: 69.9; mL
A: 300; mL
